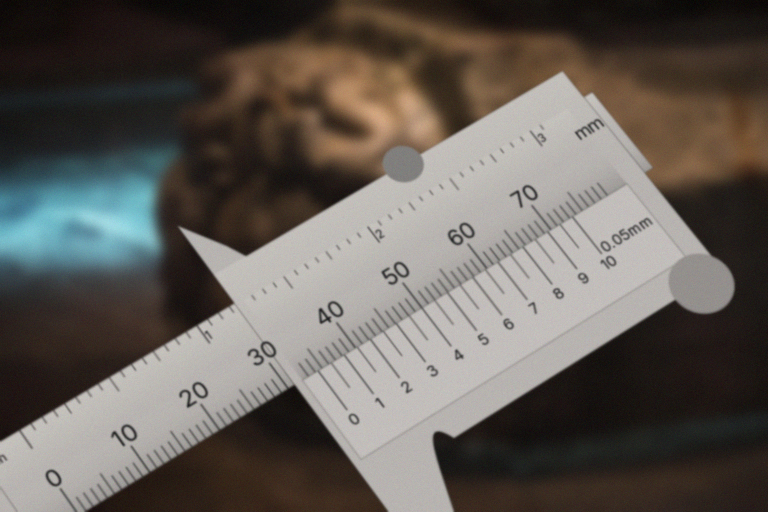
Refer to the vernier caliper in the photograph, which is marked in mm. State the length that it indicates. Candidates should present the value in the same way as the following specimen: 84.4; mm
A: 34.4; mm
